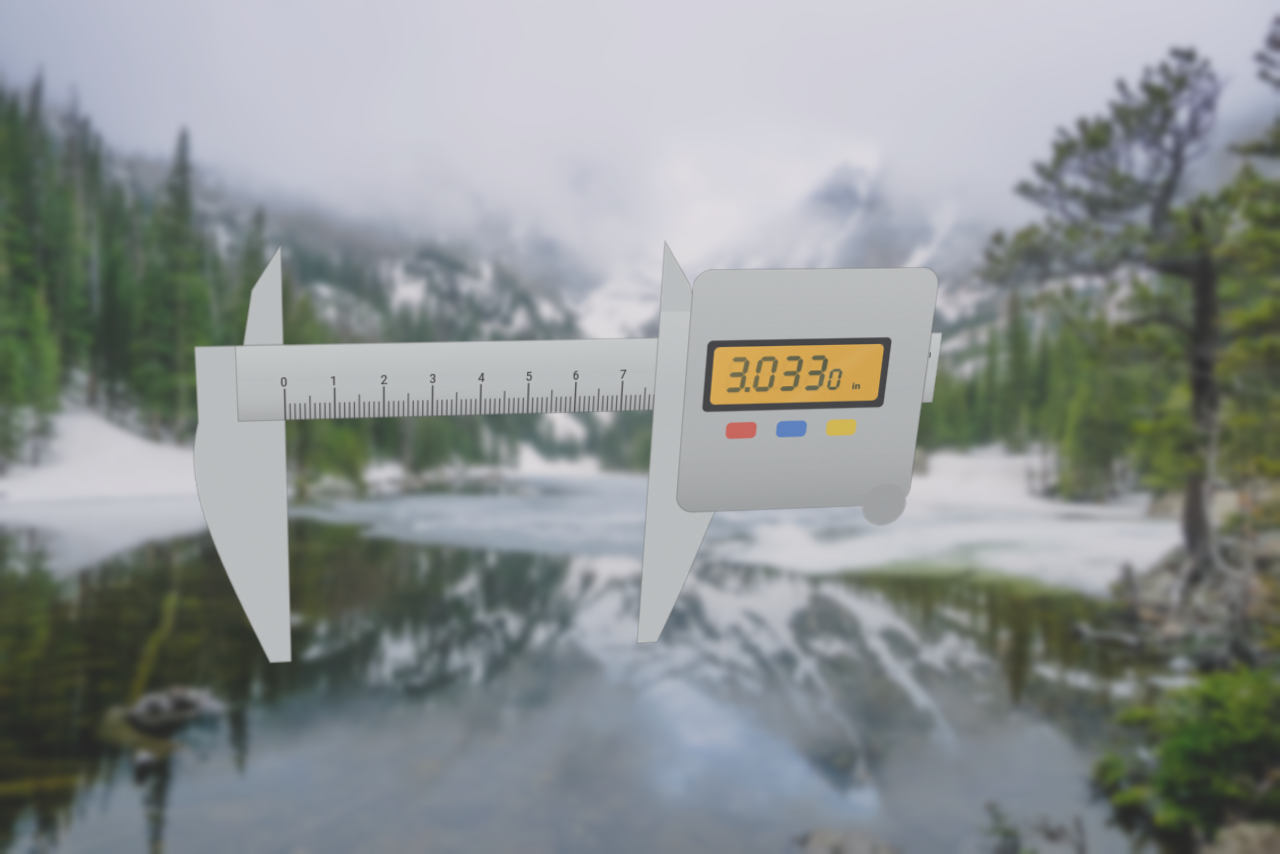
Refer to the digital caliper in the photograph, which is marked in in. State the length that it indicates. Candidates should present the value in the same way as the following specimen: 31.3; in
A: 3.0330; in
